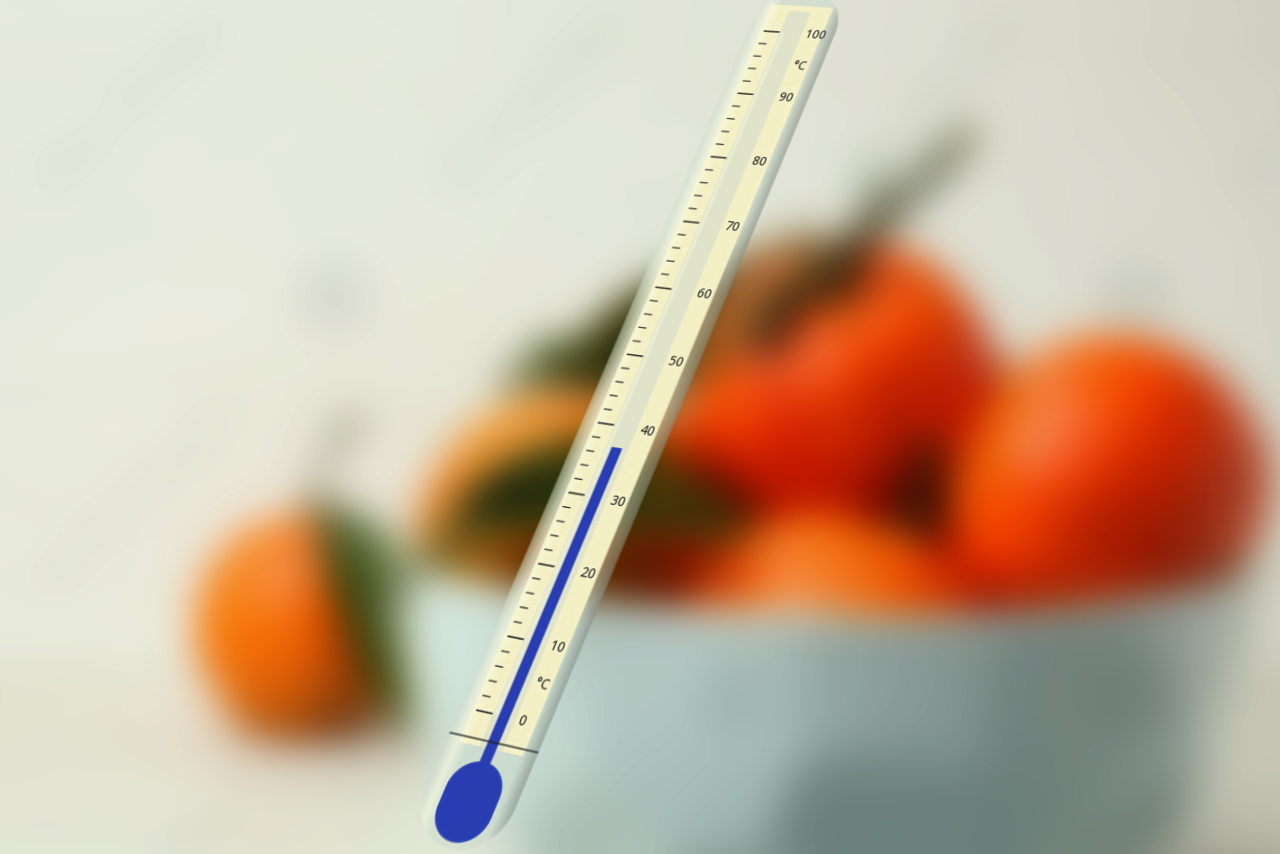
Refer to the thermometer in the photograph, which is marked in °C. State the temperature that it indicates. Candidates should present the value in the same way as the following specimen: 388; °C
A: 37; °C
